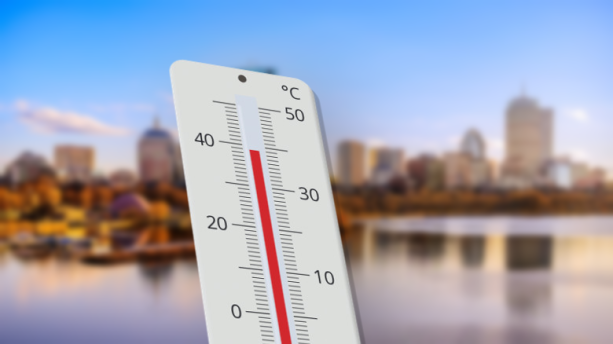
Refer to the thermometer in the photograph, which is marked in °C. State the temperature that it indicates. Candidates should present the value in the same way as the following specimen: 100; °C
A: 39; °C
